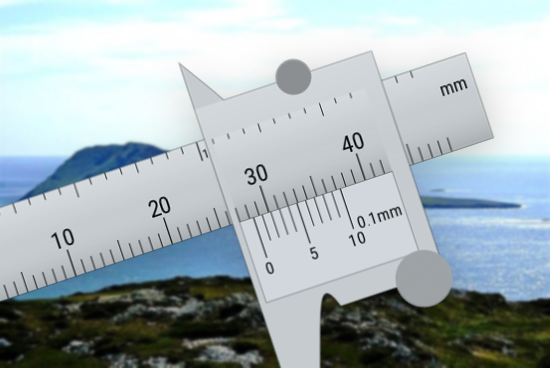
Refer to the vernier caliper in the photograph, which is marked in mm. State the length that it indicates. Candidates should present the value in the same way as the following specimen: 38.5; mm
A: 28.4; mm
